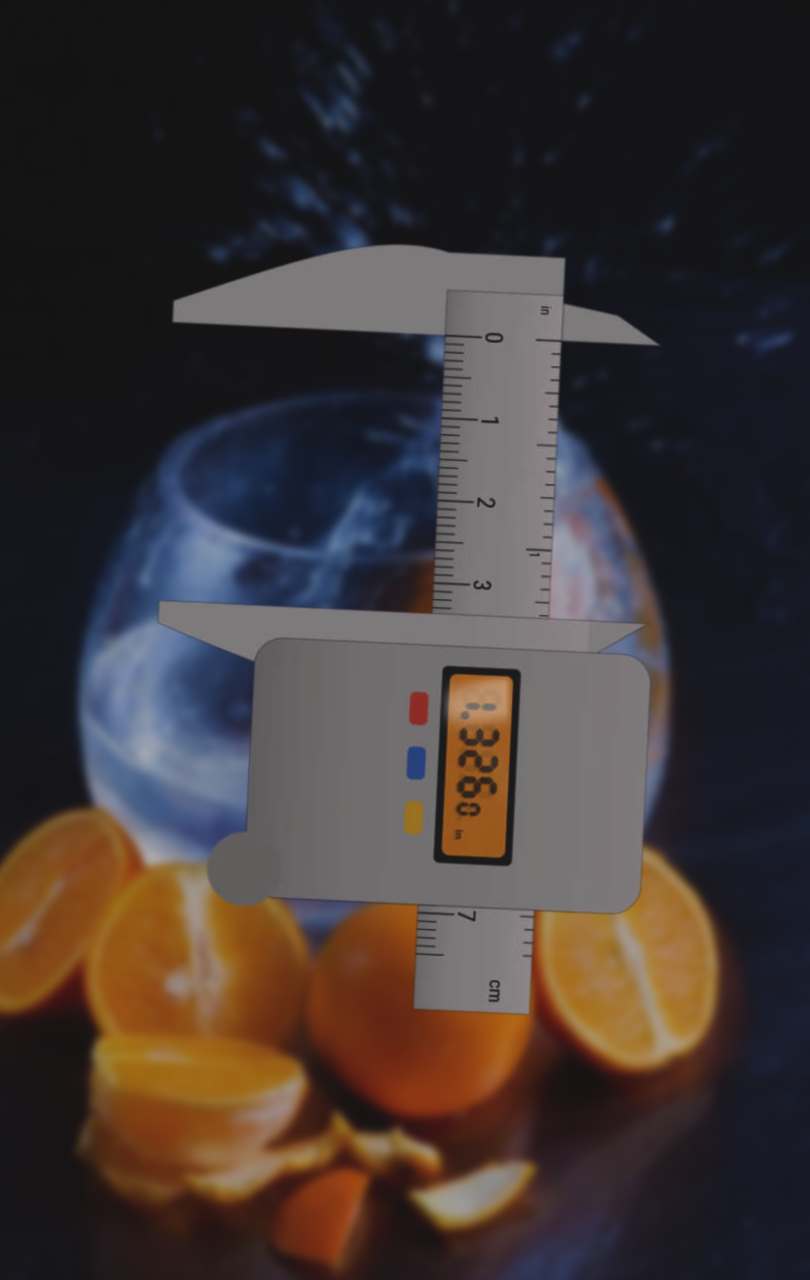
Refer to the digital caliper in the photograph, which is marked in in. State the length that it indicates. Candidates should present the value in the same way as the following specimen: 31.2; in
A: 1.3260; in
